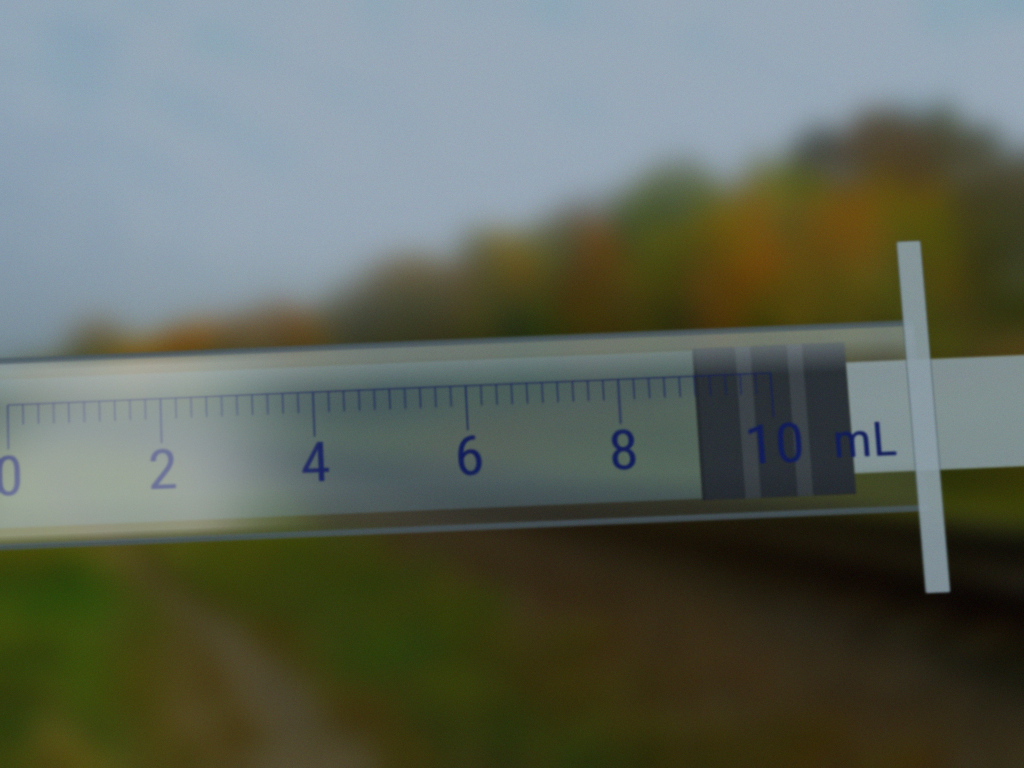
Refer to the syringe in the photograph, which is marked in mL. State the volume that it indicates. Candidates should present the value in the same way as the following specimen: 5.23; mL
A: 9; mL
